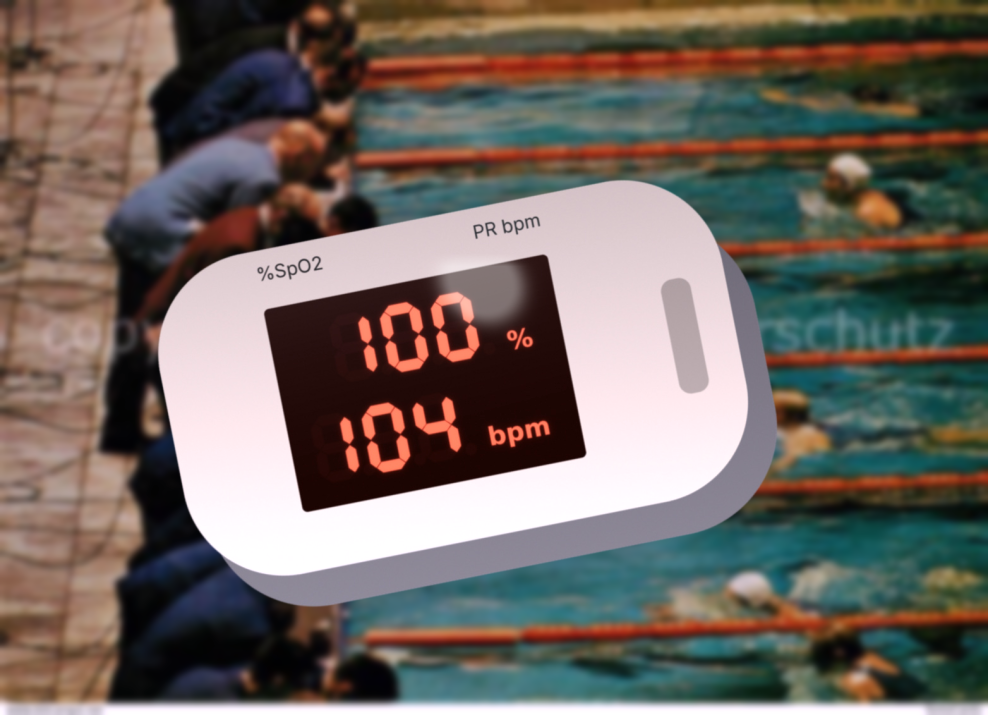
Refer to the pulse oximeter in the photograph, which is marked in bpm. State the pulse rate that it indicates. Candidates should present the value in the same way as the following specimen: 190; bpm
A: 104; bpm
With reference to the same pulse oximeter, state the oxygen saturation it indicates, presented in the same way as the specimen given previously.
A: 100; %
